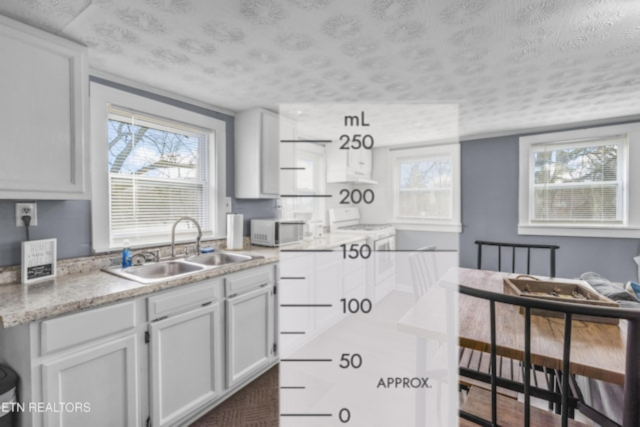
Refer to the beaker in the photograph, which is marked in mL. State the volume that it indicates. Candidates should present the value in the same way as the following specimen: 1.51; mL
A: 150; mL
